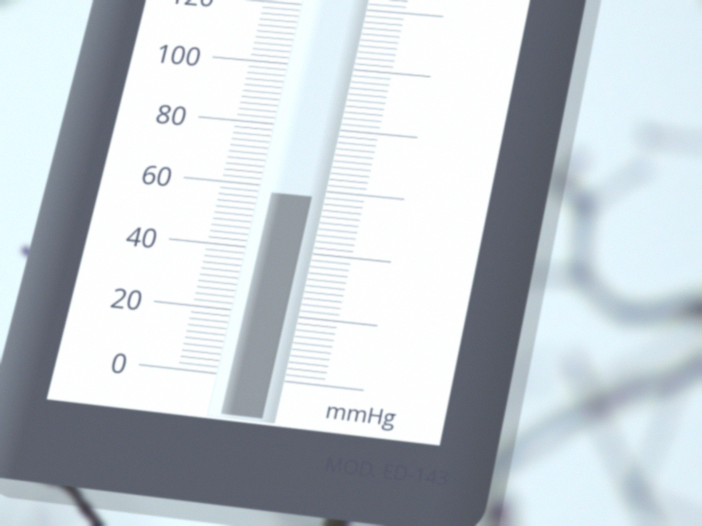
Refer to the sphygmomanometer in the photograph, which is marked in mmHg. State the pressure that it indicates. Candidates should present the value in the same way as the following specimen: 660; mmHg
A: 58; mmHg
